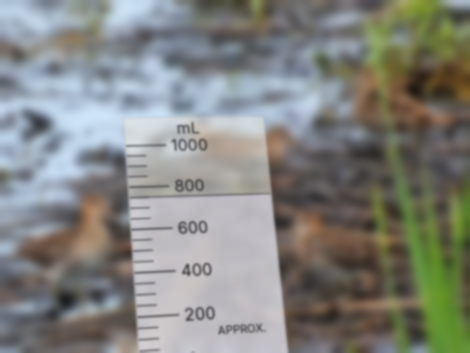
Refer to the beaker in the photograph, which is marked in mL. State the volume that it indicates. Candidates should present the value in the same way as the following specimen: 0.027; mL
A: 750; mL
